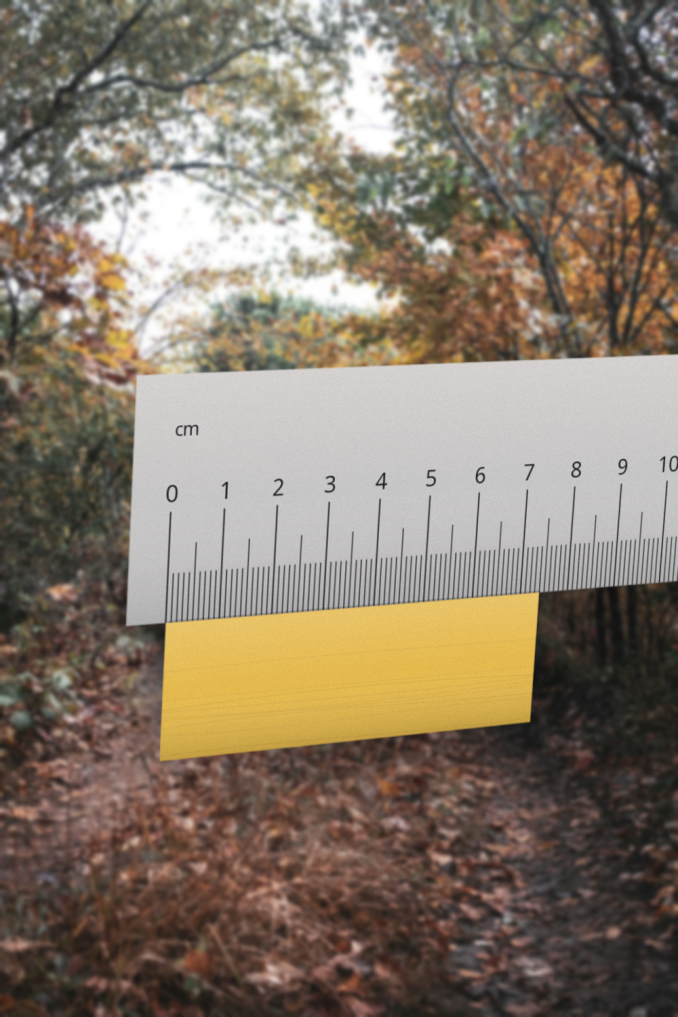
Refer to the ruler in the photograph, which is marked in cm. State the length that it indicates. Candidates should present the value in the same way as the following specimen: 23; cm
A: 7.4; cm
